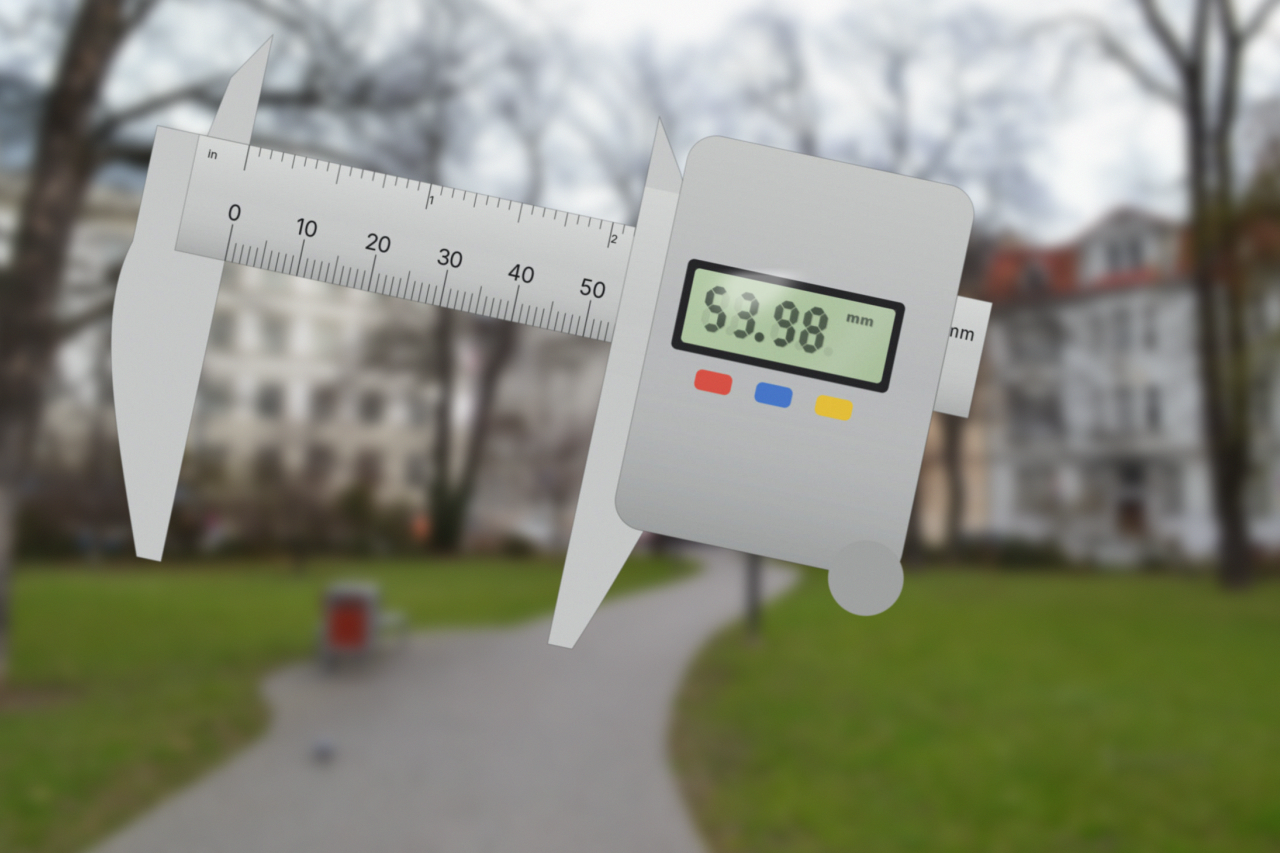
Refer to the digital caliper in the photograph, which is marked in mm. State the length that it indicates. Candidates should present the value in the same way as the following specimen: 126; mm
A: 53.98; mm
